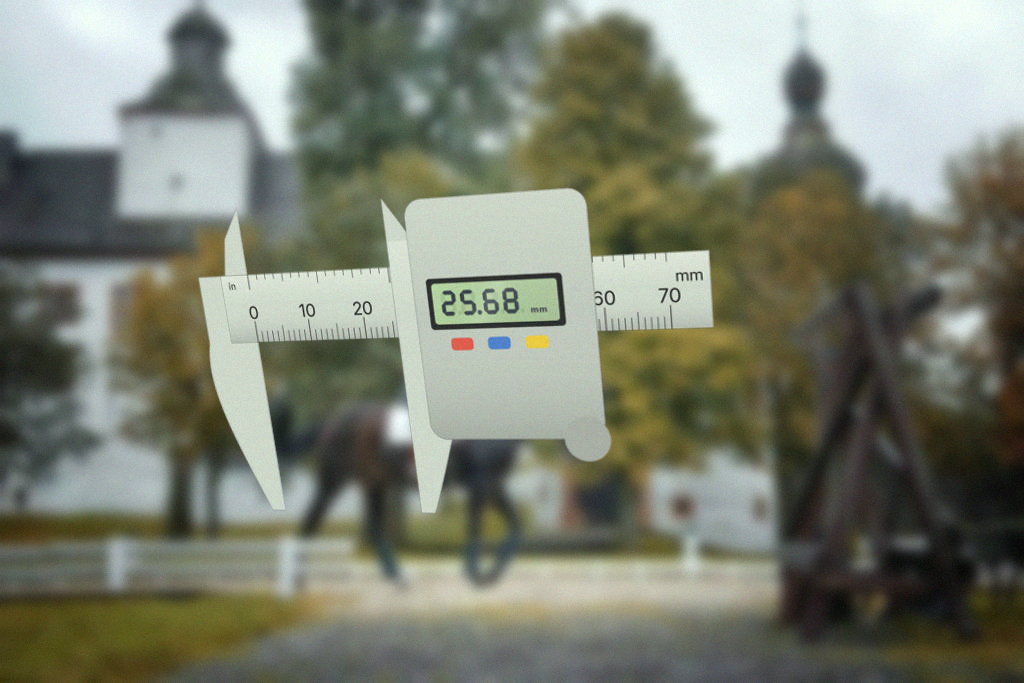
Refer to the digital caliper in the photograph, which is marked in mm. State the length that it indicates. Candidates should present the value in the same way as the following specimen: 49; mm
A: 25.68; mm
